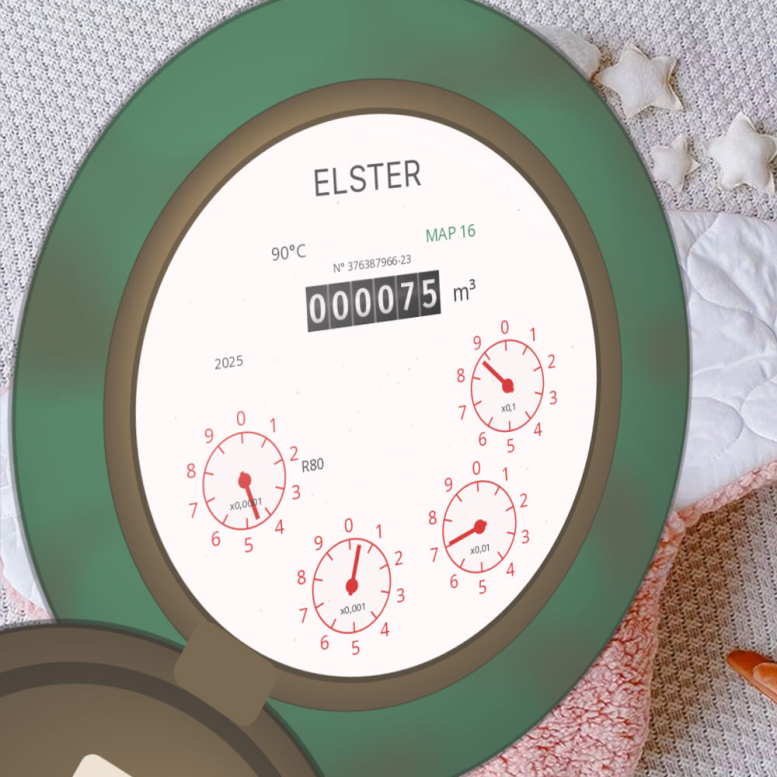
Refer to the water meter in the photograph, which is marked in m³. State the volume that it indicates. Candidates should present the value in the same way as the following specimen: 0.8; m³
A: 75.8704; m³
